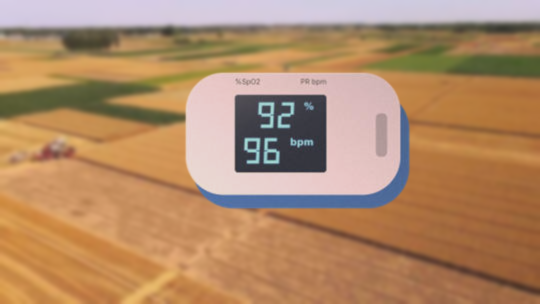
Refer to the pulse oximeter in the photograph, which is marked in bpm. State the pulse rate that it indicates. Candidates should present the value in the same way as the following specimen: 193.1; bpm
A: 96; bpm
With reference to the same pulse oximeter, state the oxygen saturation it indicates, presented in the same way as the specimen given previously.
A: 92; %
